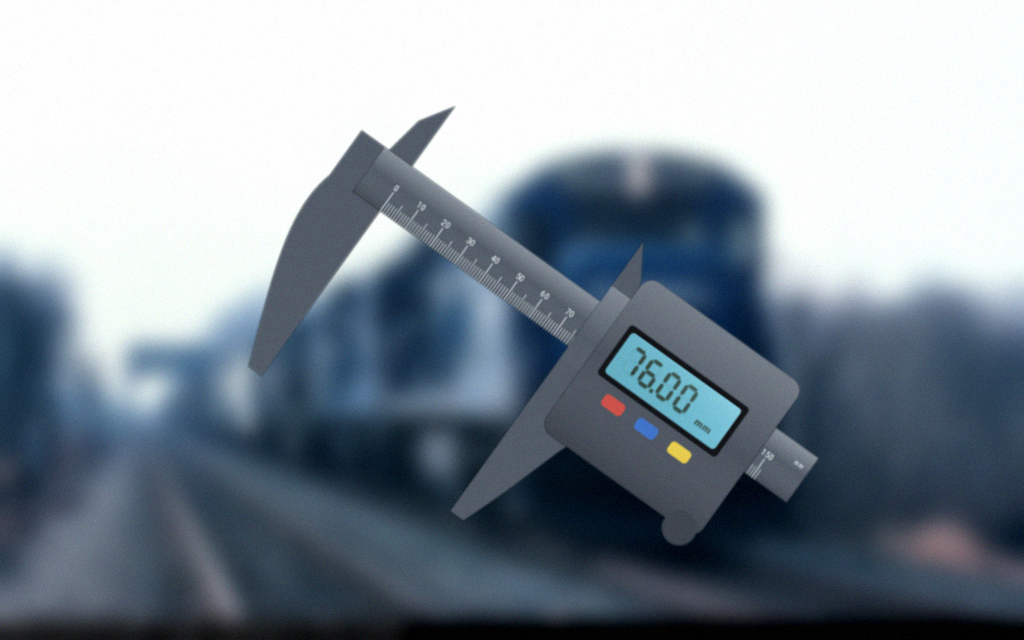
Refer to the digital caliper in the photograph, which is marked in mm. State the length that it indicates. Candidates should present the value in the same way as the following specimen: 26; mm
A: 76.00; mm
